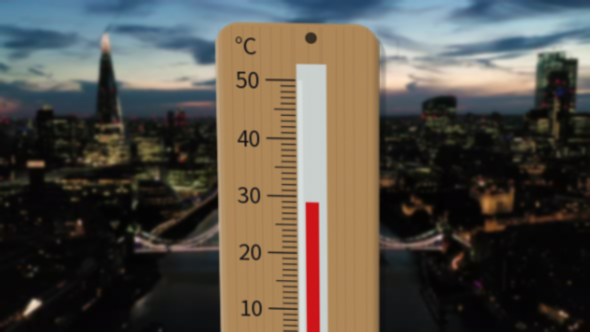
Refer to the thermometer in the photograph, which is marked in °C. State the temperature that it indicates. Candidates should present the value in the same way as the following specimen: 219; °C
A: 29; °C
